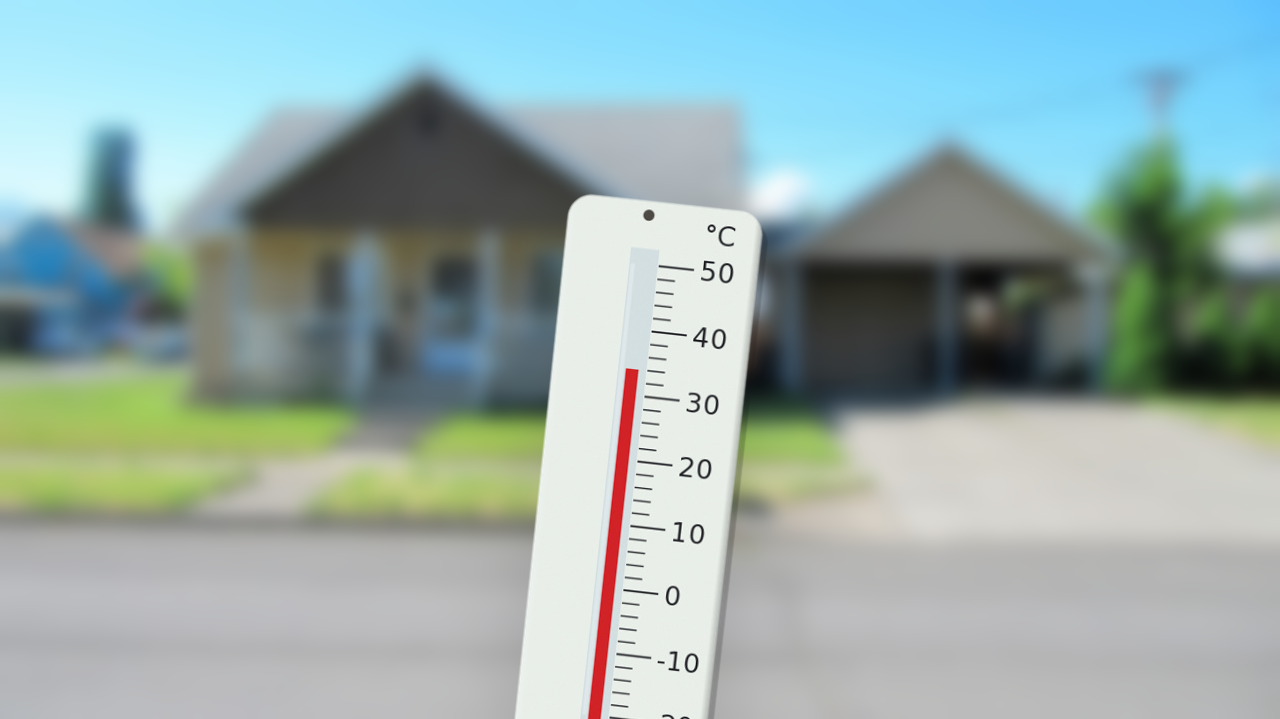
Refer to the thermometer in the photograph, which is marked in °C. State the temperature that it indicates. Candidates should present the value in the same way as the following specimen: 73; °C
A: 34; °C
